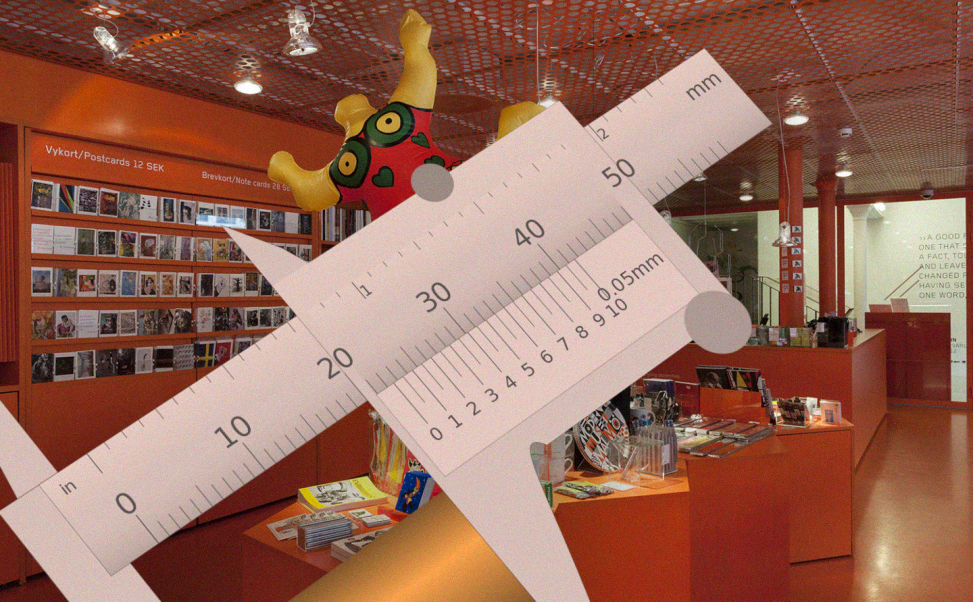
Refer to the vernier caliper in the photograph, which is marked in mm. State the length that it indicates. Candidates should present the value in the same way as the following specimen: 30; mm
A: 22.6; mm
